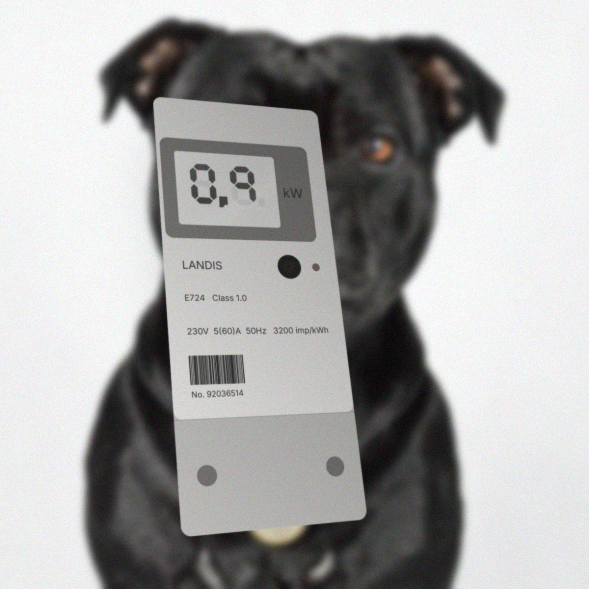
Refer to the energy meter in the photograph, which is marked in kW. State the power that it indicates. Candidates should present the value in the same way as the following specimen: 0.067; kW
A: 0.9; kW
